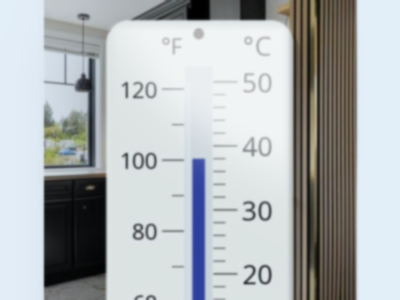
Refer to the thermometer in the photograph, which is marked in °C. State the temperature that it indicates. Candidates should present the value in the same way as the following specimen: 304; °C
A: 38; °C
